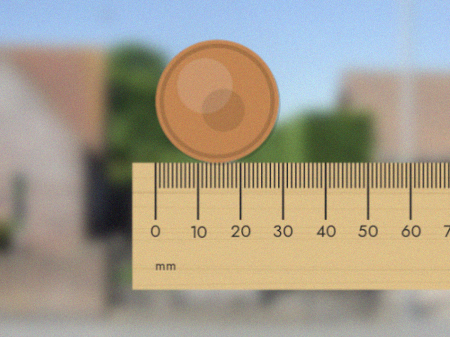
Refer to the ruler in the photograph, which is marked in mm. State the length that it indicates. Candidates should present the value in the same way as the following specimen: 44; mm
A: 29; mm
